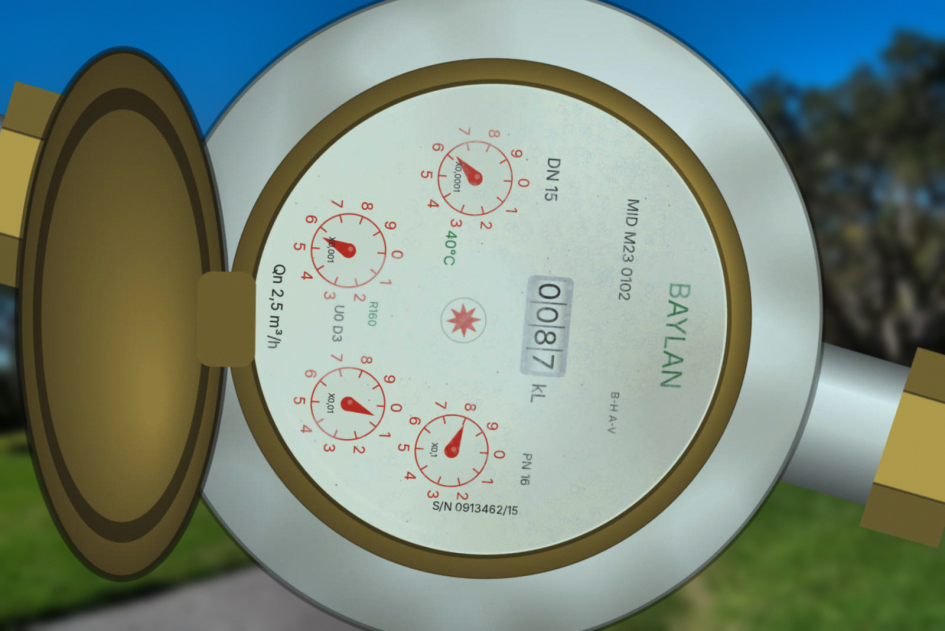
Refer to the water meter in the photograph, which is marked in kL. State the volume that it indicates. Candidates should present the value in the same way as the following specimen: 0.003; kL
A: 87.8056; kL
